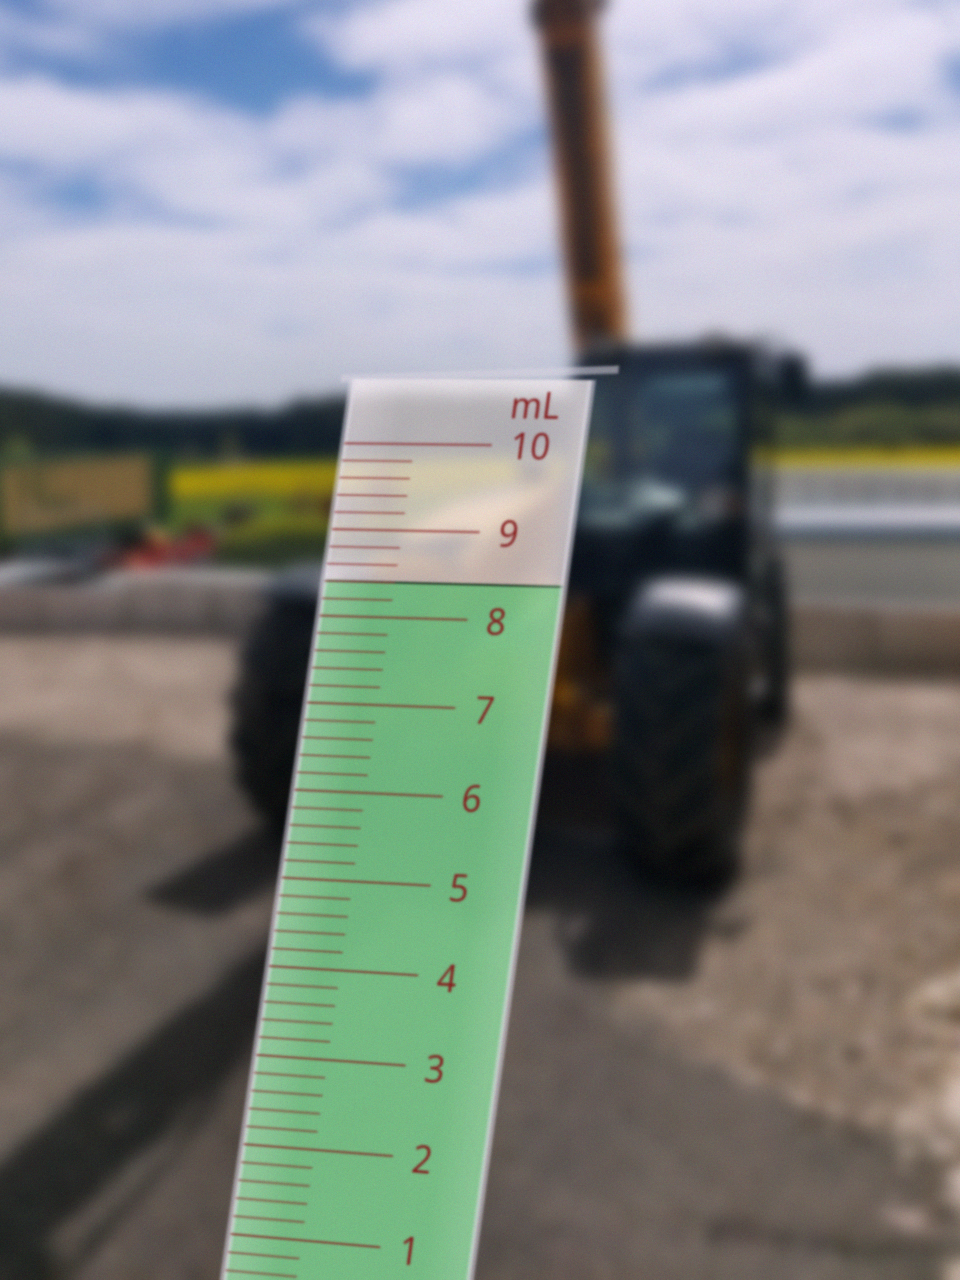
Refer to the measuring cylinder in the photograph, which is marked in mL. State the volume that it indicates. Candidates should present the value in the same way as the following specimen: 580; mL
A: 8.4; mL
